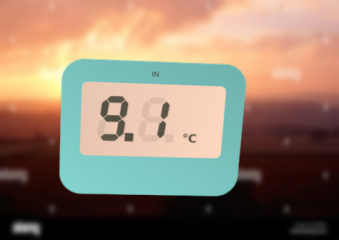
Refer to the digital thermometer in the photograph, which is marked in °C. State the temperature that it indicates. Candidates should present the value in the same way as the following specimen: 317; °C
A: 9.1; °C
